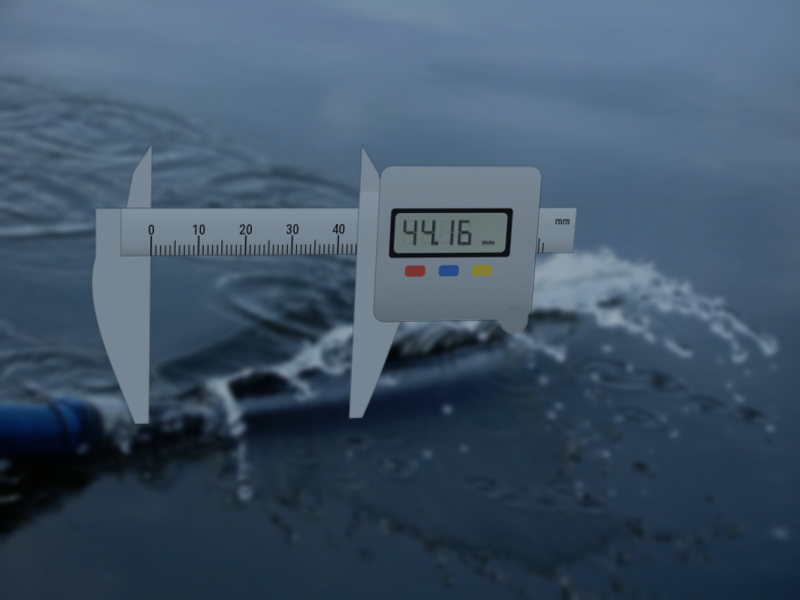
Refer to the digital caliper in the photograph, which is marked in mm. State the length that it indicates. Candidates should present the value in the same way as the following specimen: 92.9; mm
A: 44.16; mm
